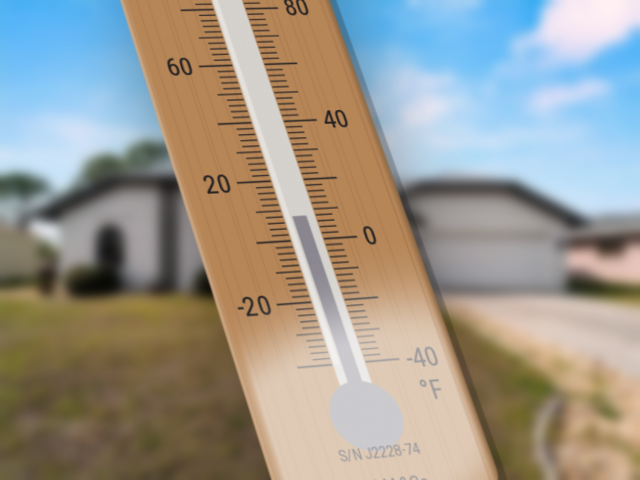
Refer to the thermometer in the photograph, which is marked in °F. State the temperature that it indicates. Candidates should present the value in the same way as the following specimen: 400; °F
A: 8; °F
